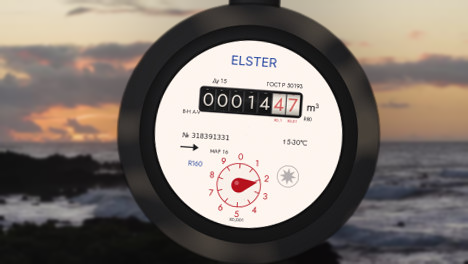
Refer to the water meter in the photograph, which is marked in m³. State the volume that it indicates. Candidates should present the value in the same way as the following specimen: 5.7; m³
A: 14.472; m³
